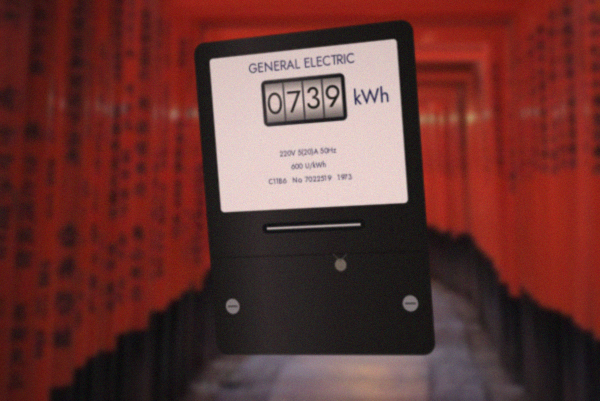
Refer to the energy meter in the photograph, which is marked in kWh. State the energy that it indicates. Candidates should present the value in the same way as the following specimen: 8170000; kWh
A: 739; kWh
